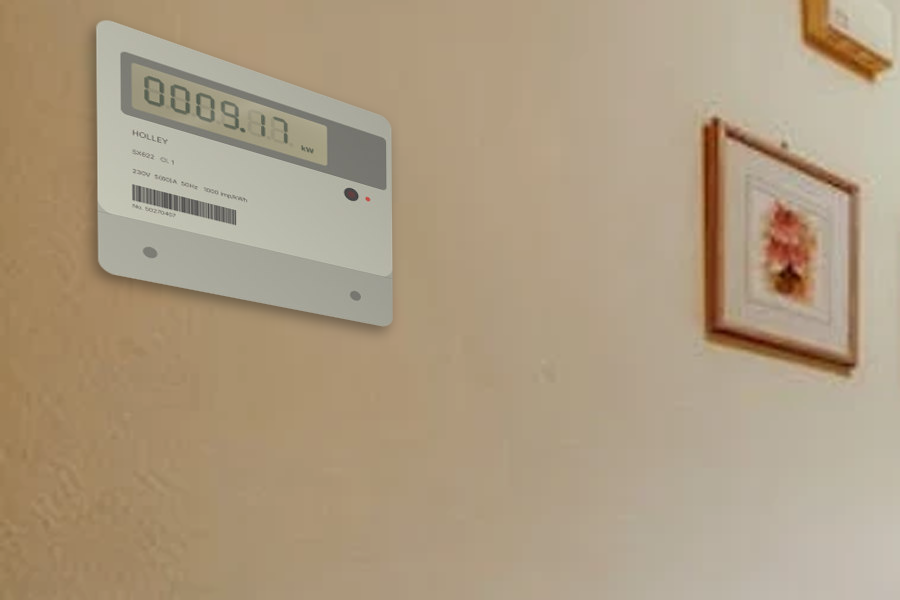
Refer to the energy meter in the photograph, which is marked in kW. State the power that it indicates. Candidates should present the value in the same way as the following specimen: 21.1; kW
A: 9.17; kW
